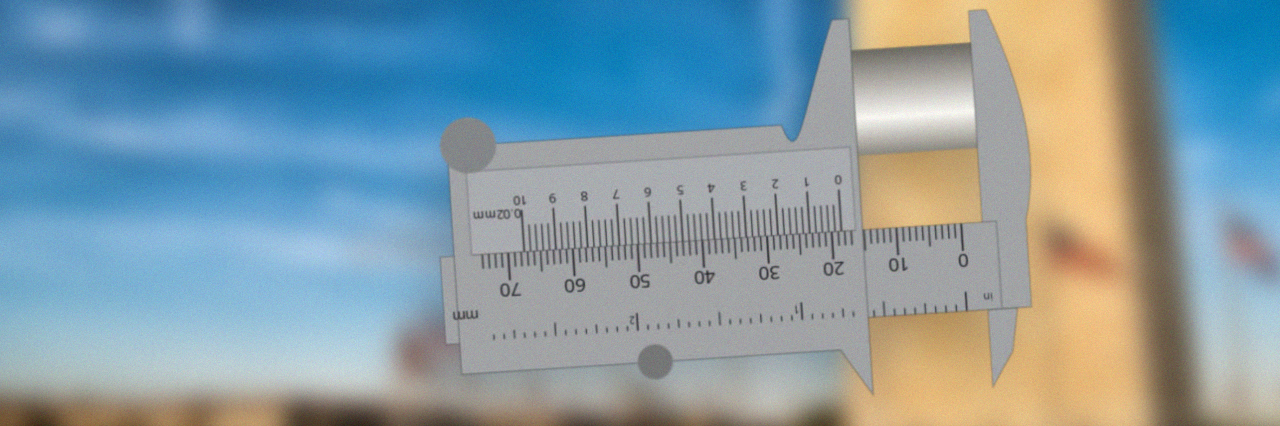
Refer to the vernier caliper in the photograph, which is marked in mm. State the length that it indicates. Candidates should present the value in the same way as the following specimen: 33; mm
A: 18.5; mm
